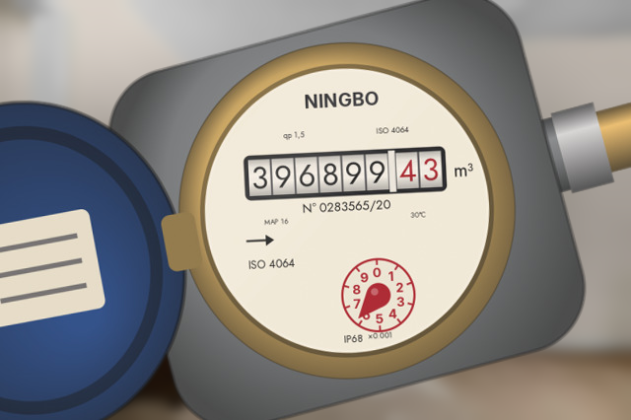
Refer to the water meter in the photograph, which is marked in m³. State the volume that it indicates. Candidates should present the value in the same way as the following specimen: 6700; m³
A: 396899.436; m³
